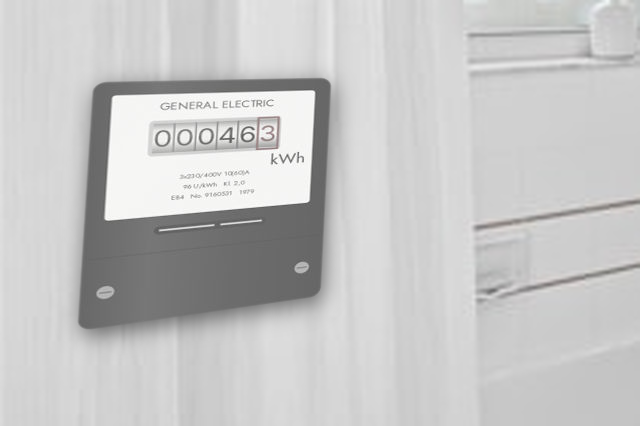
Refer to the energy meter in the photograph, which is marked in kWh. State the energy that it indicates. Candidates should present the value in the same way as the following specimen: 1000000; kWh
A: 46.3; kWh
